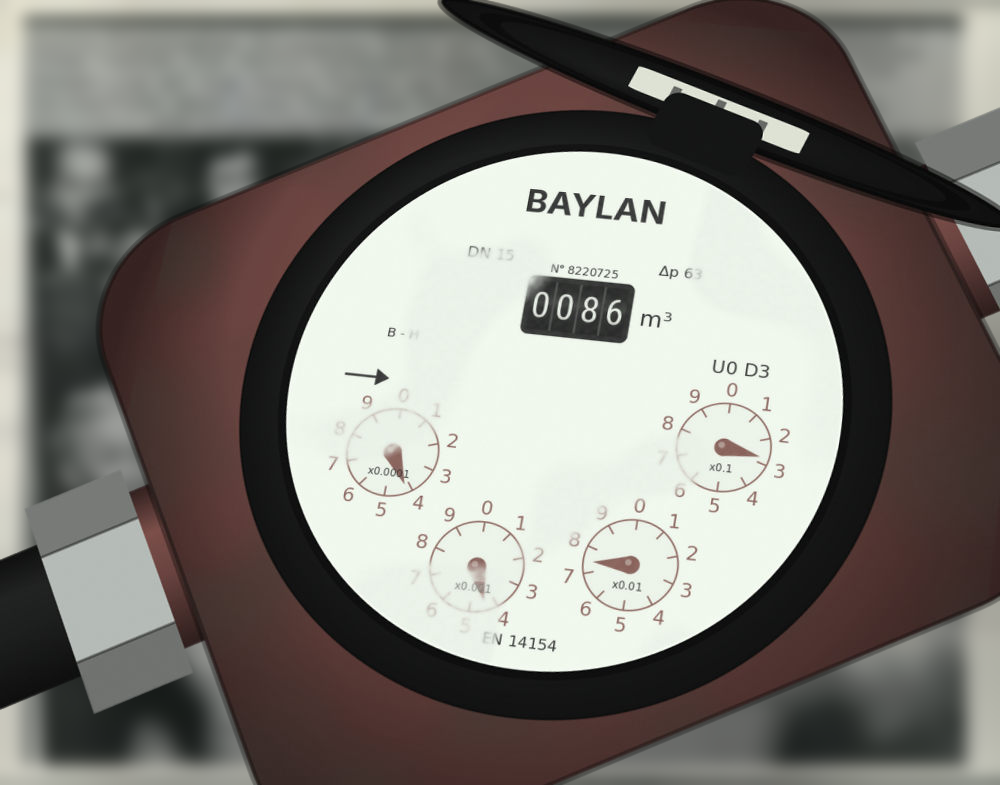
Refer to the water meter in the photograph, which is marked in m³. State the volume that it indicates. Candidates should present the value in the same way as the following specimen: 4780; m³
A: 86.2744; m³
